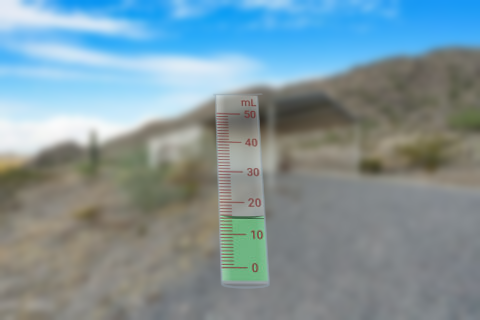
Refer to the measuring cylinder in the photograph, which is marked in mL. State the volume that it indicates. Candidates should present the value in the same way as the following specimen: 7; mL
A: 15; mL
